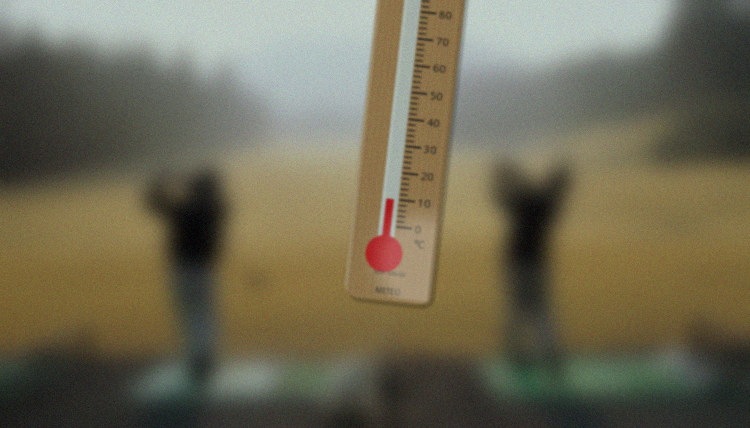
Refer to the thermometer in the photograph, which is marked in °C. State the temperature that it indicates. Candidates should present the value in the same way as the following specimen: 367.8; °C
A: 10; °C
